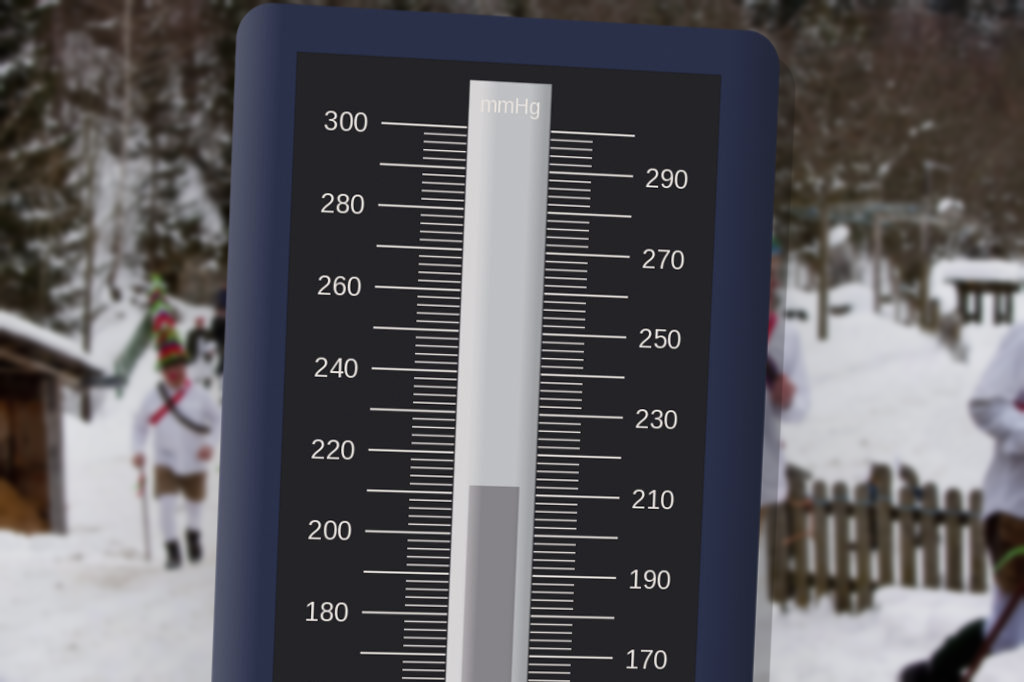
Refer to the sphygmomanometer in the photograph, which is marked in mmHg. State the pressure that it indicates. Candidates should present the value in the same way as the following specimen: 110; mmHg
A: 212; mmHg
